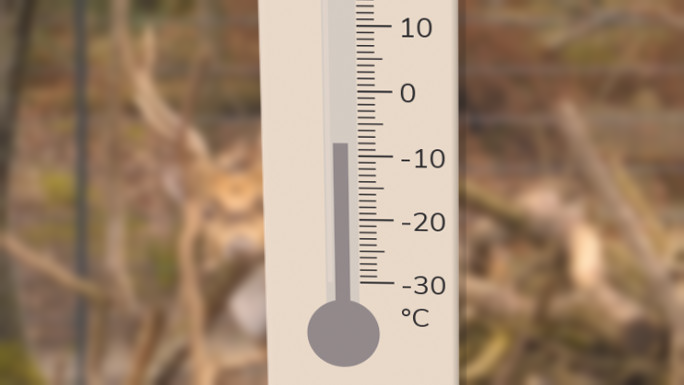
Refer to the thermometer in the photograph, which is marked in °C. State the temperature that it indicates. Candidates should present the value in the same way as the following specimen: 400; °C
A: -8; °C
